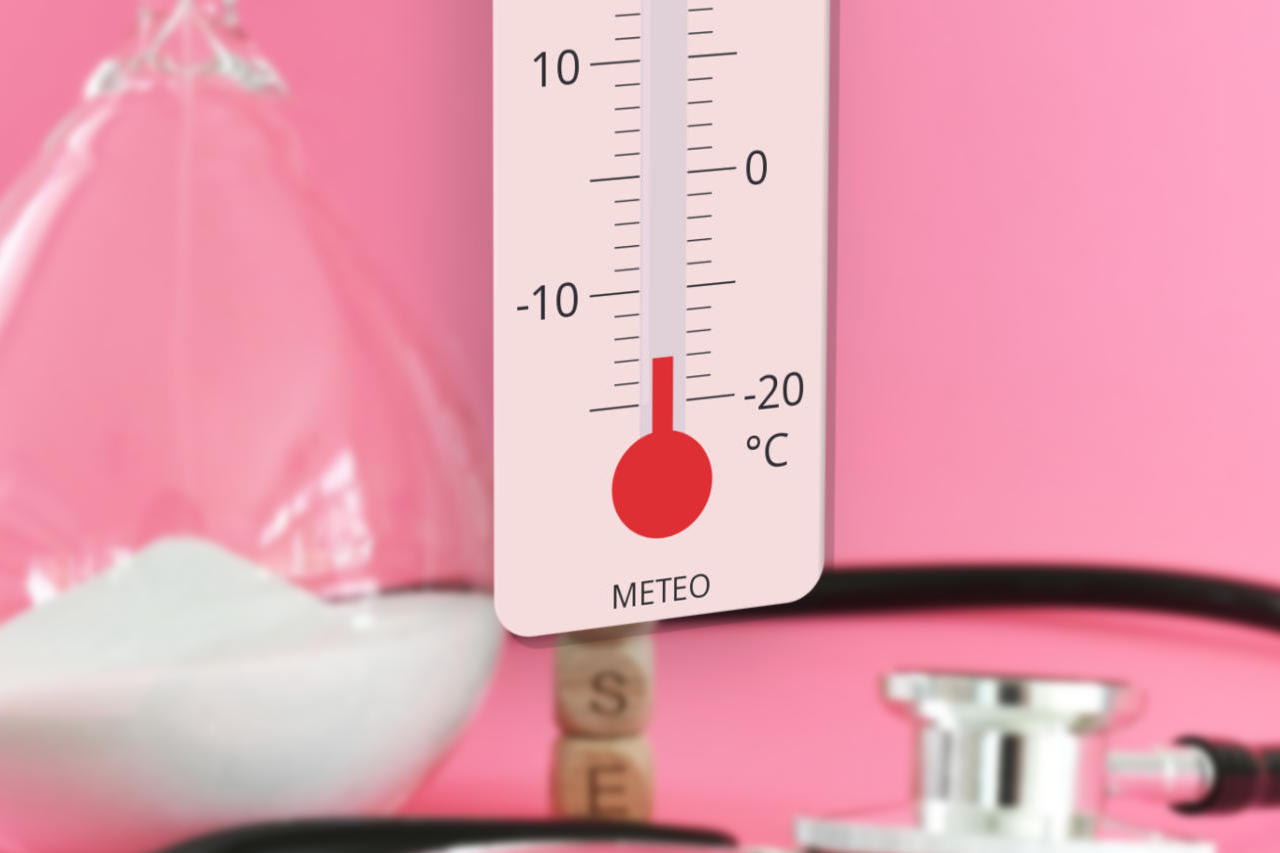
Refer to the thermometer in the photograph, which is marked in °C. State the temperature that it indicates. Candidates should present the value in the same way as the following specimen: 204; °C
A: -16; °C
